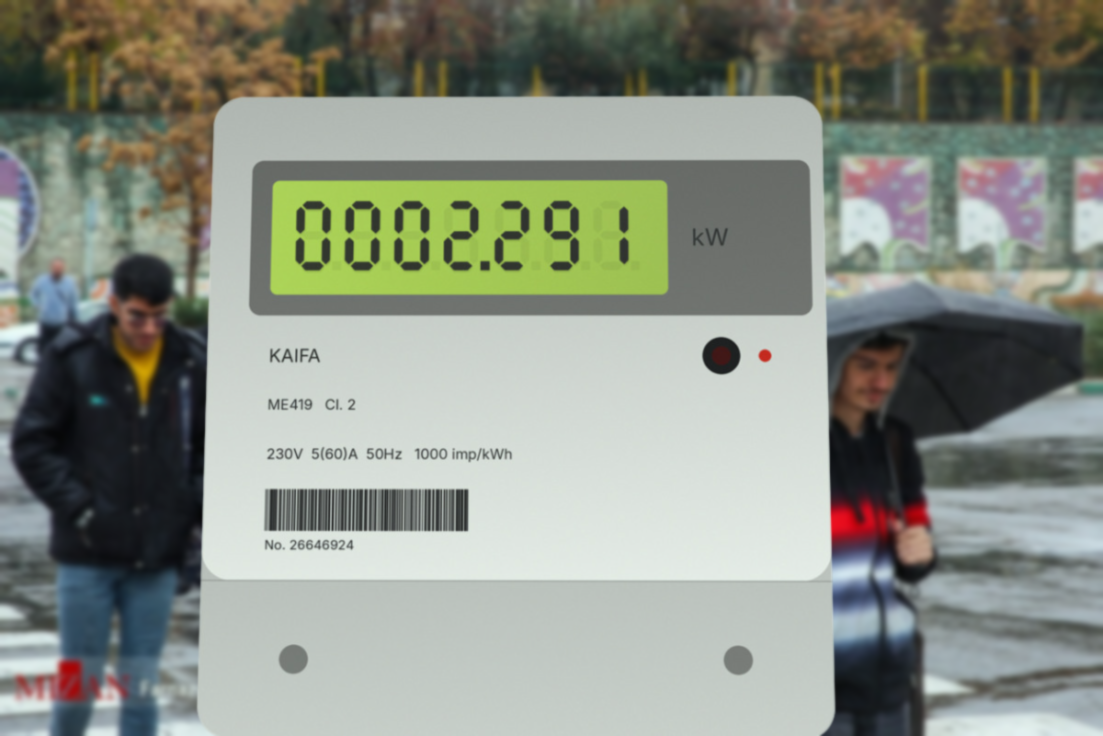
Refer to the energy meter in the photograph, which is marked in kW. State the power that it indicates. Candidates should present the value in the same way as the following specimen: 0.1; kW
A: 2.291; kW
